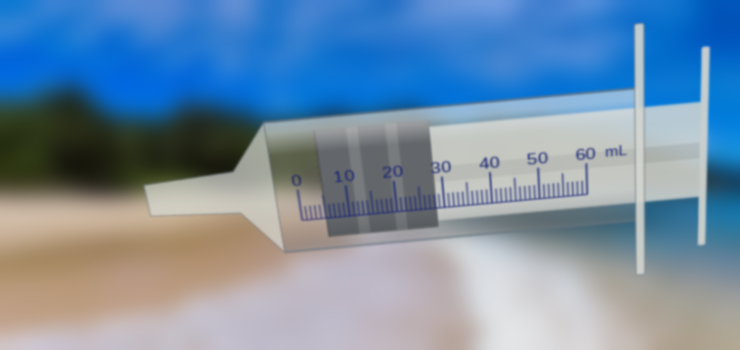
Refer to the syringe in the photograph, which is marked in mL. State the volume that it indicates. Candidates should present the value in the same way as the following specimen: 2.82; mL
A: 5; mL
